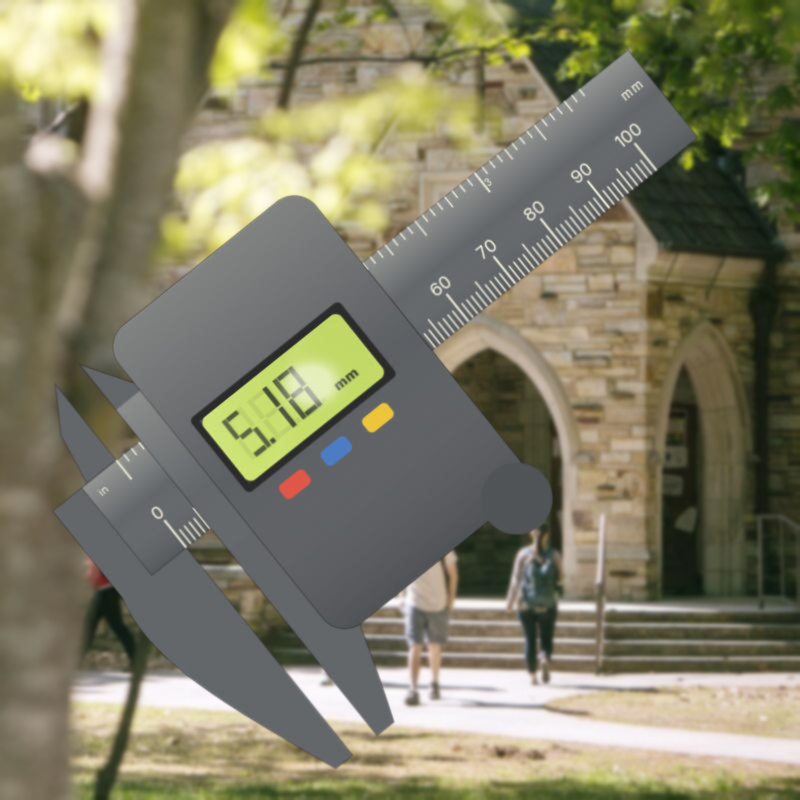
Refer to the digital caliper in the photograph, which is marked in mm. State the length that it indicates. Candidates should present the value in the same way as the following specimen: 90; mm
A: 5.18; mm
